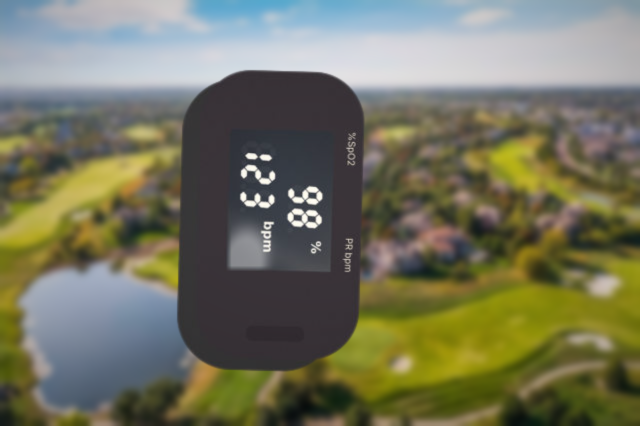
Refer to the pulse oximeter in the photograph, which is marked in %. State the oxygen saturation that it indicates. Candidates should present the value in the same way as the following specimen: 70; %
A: 98; %
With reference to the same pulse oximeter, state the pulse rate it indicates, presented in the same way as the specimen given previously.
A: 123; bpm
